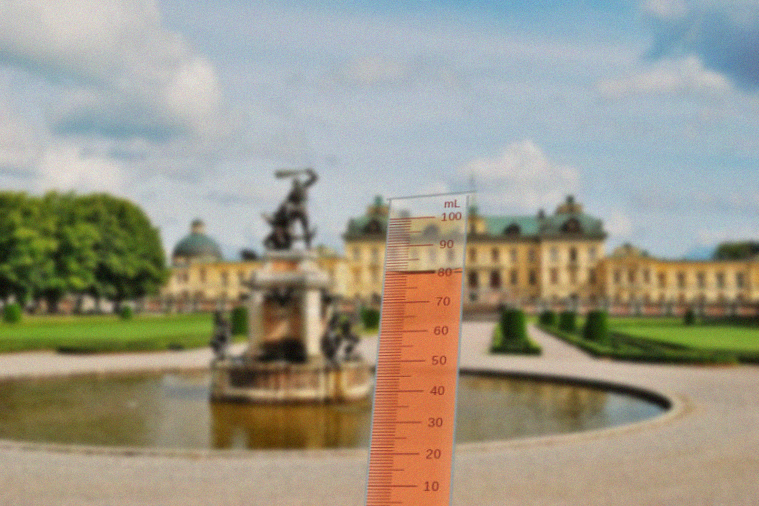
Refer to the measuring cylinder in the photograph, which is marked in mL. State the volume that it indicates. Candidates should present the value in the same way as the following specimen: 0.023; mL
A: 80; mL
